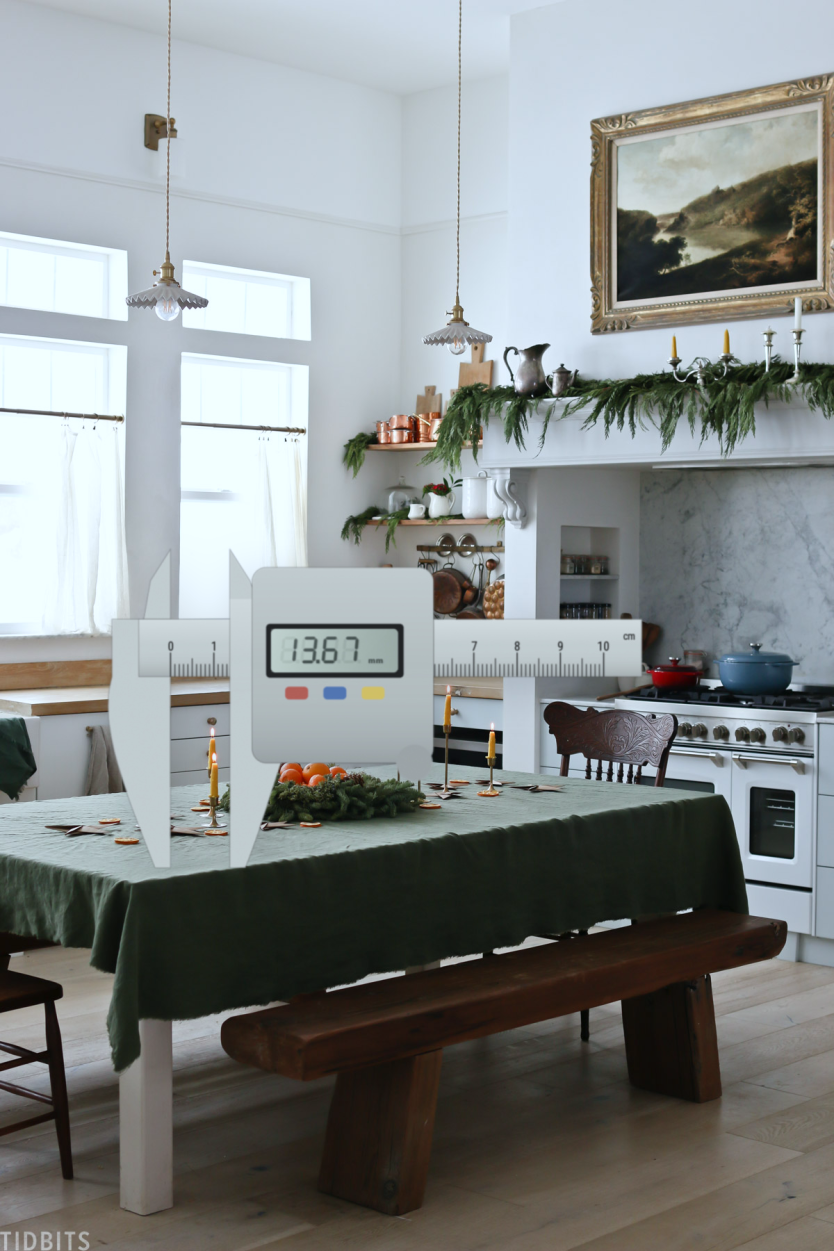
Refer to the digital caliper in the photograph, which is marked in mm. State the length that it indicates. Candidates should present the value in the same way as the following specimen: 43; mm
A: 13.67; mm
